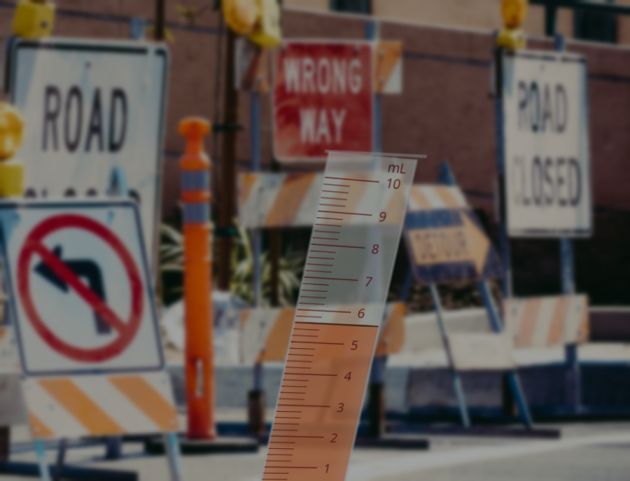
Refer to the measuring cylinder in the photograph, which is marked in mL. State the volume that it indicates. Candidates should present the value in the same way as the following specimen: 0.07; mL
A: 5.6; mL
